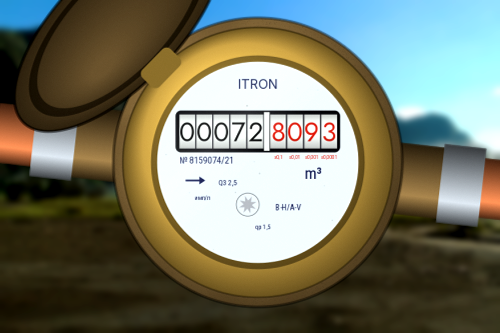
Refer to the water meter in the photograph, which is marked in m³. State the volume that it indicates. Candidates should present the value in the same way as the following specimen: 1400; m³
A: 72.8093; m³
